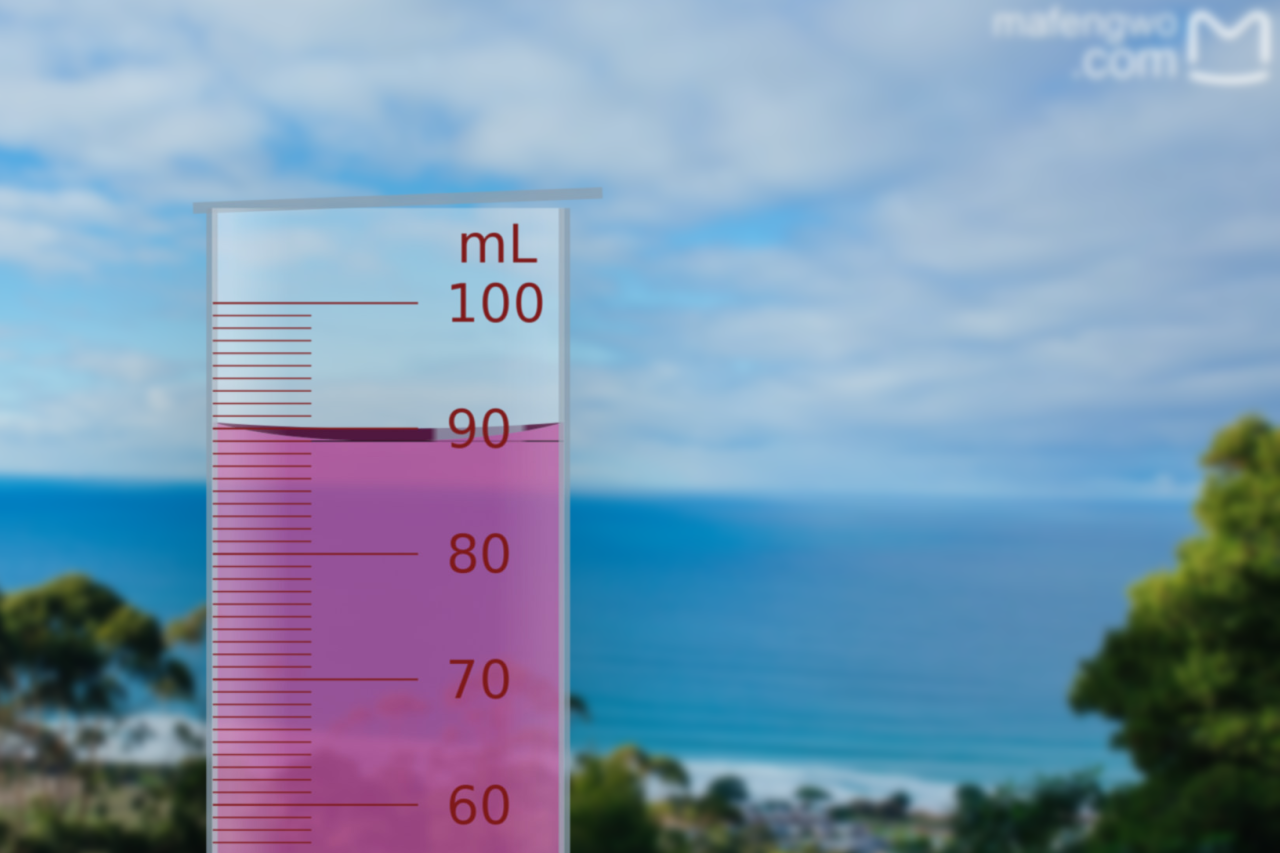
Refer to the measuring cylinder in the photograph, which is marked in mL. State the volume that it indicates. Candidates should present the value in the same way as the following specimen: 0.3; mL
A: 89; mL
